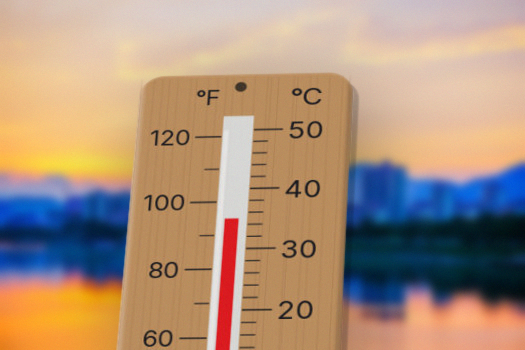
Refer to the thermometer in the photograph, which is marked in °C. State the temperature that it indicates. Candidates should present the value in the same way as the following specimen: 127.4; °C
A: 35; °C
